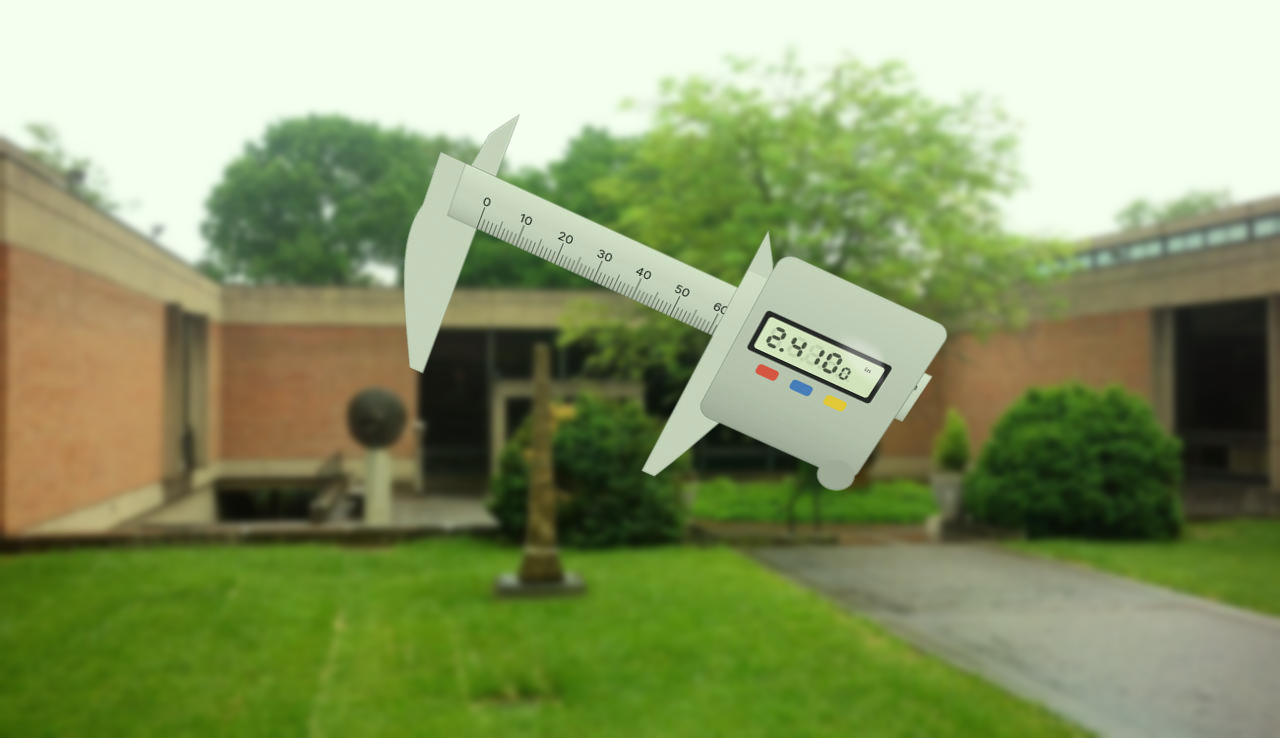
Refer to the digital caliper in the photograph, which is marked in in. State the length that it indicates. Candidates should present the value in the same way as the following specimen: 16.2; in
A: 2.4100; in
